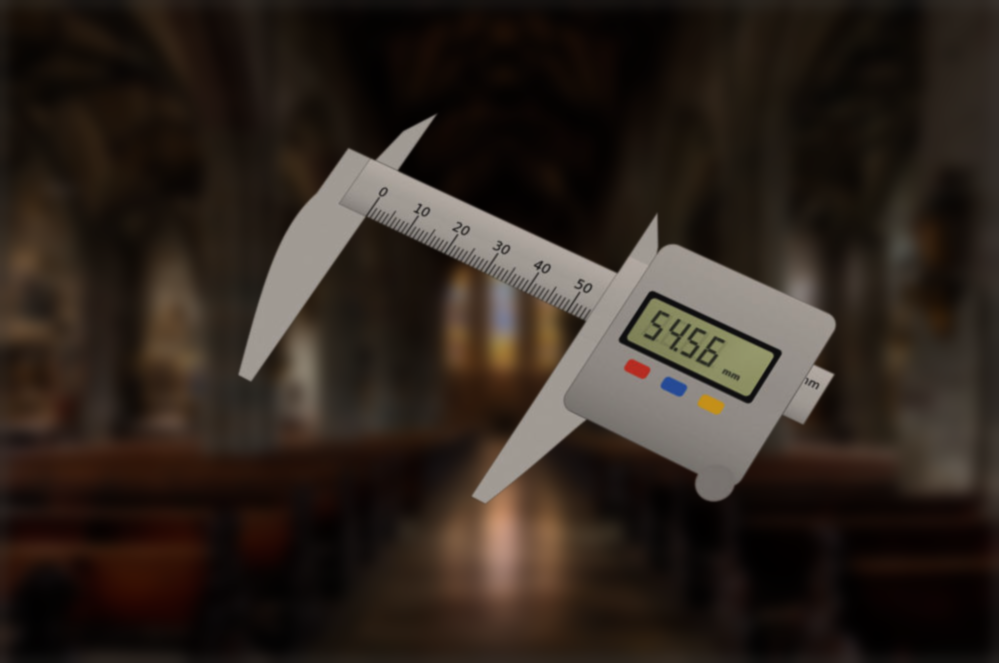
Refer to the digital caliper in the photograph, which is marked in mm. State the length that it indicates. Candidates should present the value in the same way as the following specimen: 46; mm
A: 54.56; mm
